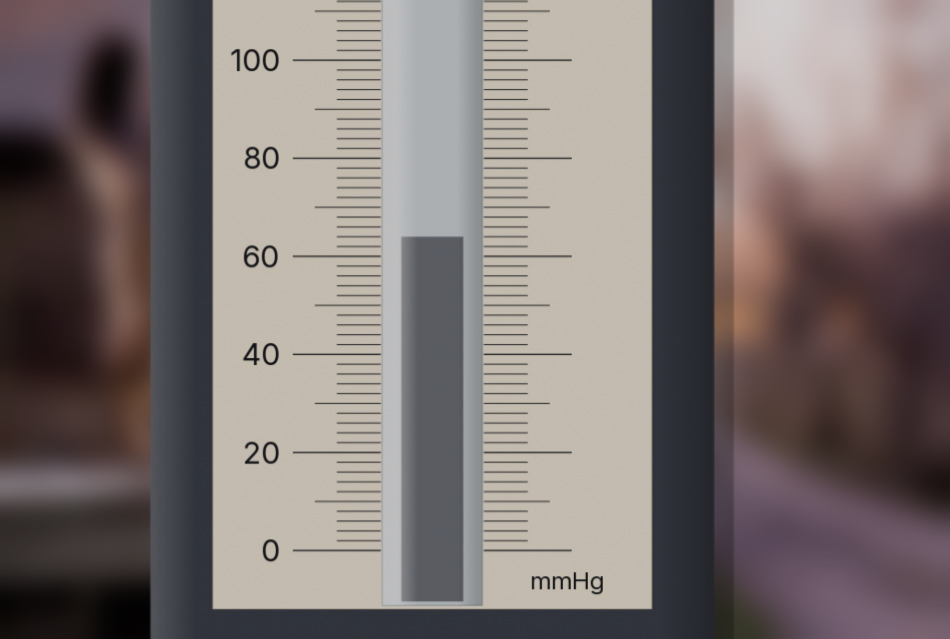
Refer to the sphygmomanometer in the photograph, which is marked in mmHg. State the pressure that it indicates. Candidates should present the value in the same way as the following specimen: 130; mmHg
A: 64; mmHg
